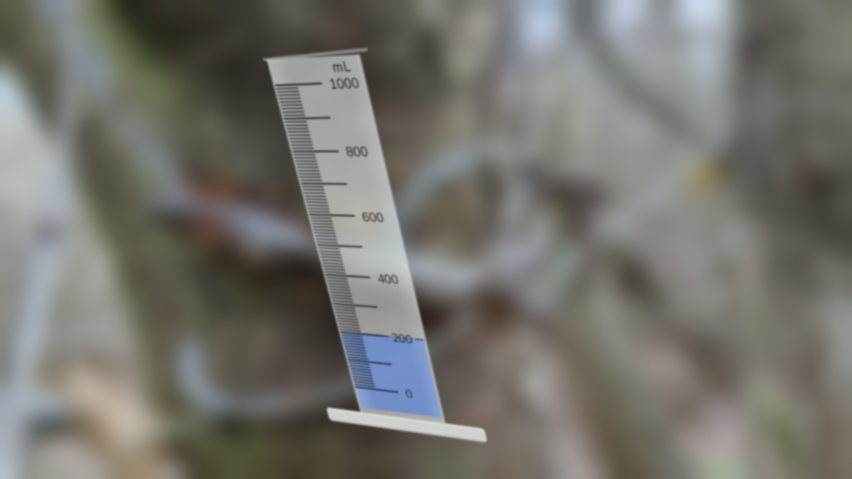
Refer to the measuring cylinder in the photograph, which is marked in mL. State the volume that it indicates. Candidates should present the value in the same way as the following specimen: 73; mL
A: 200; mL
